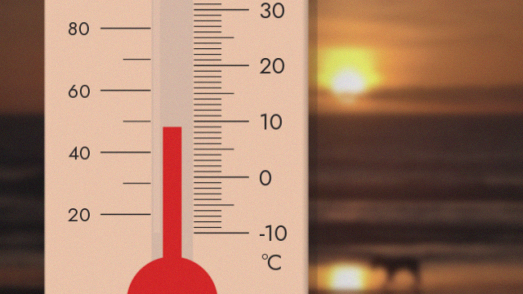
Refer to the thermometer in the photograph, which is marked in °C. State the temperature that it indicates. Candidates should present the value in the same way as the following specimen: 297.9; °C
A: 9; °C
